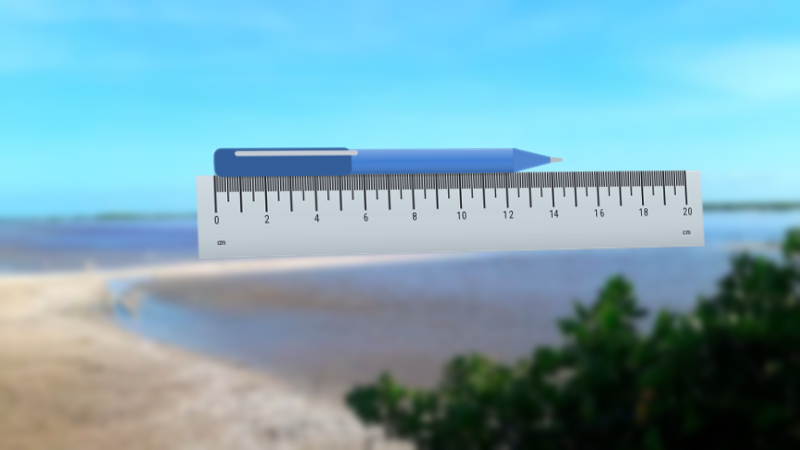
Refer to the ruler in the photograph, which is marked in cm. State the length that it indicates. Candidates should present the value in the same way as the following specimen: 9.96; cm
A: 14.5; cm
